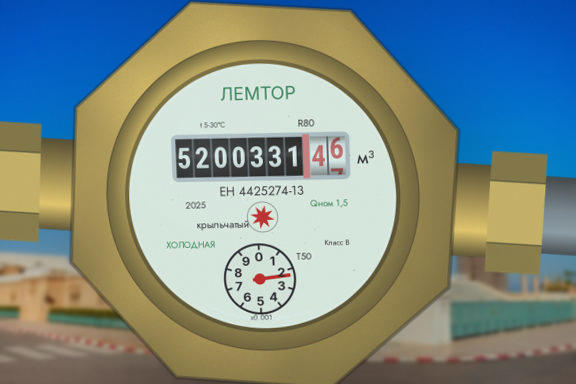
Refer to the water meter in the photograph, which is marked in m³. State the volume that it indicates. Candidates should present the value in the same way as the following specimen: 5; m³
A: 5200331.462; m³
